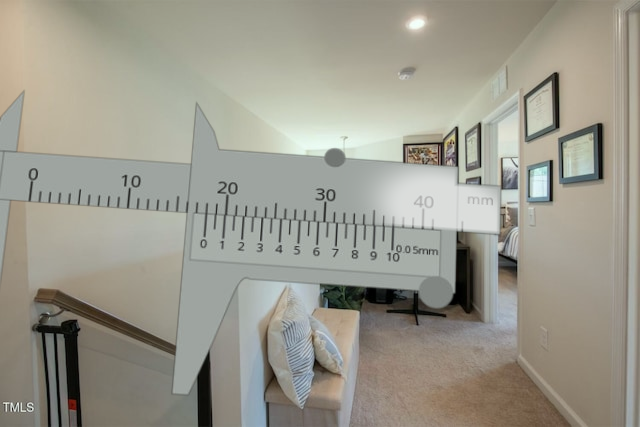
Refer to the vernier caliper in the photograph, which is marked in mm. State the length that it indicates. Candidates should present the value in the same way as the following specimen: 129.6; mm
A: 18.0; mm
